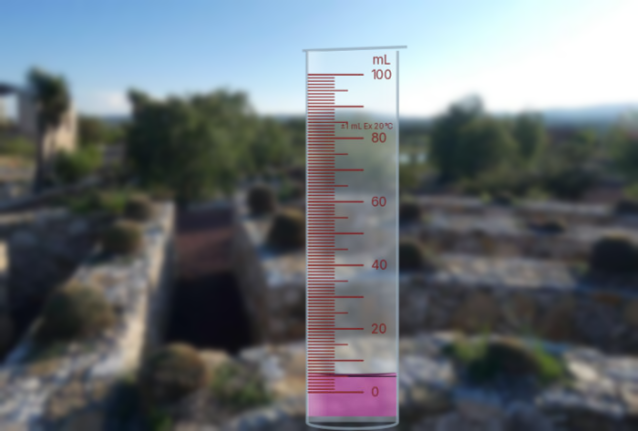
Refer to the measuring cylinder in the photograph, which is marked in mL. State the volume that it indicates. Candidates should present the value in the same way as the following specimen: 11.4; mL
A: 5; mL
